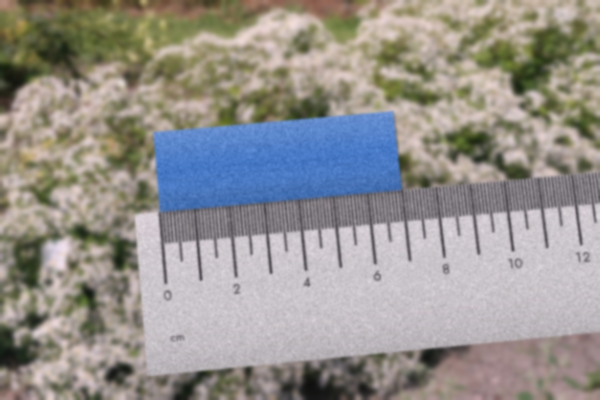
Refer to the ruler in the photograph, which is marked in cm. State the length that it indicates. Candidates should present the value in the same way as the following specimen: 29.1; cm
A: 7; cm
